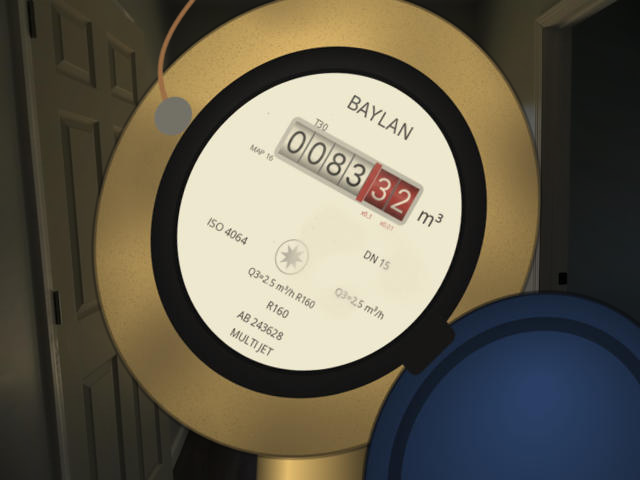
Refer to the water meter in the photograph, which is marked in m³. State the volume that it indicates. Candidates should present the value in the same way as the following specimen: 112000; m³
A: 83.32; m³
